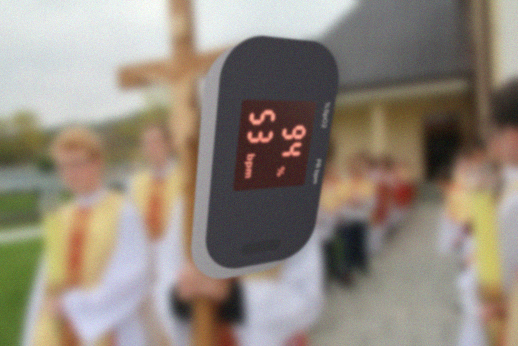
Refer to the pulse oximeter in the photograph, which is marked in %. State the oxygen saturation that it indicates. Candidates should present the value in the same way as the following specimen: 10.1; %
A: 94; %
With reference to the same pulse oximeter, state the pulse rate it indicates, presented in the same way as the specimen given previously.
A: 53; bpm
